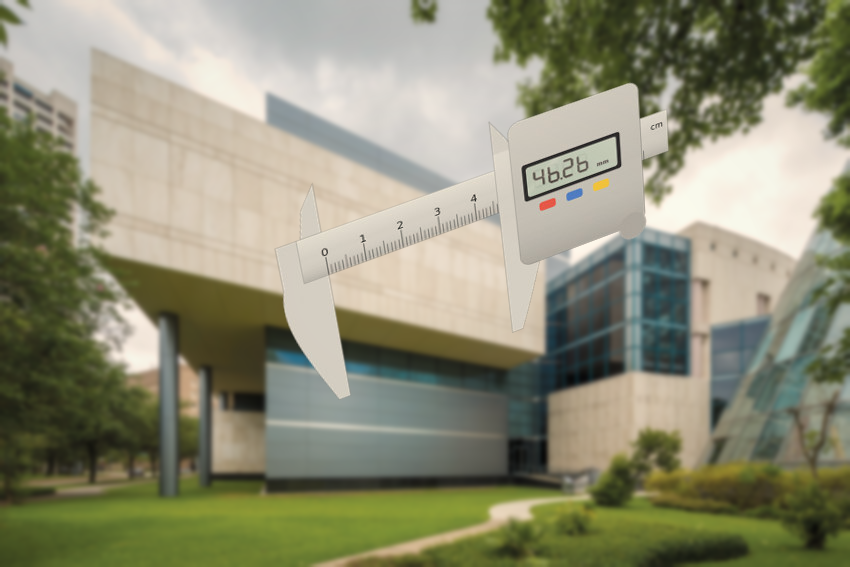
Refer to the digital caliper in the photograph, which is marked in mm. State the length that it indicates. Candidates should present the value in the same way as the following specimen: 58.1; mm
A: 46.26; mm
